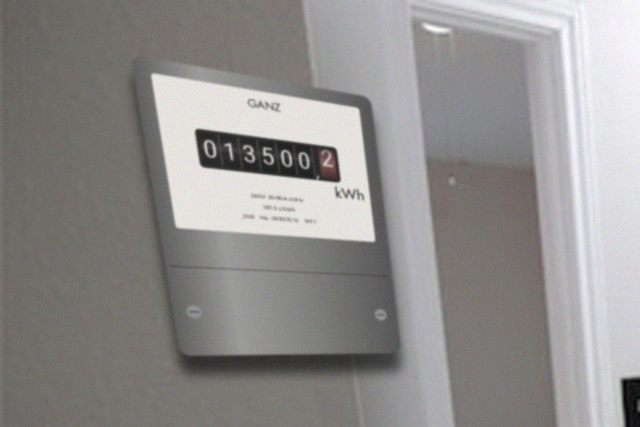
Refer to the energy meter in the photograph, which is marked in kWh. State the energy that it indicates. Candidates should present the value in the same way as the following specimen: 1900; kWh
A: 13500.2; kWh
